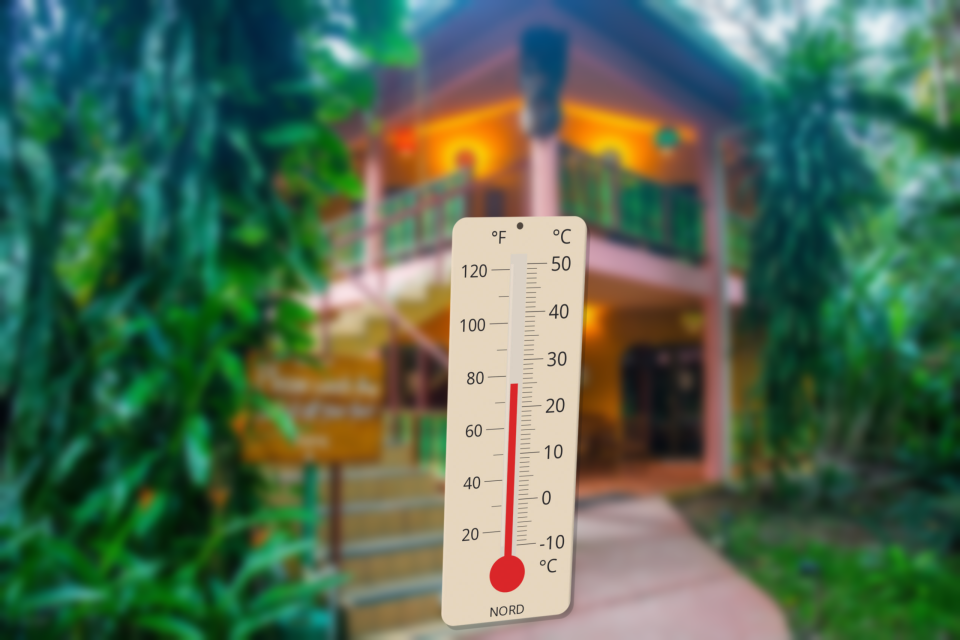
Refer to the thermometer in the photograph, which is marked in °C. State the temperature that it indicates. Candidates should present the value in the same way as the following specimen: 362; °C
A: 25; °C
